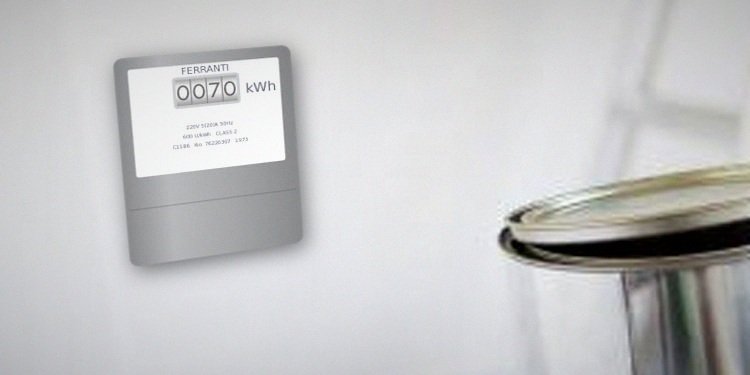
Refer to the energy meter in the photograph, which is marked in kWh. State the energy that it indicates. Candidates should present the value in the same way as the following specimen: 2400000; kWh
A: 70; kWh
